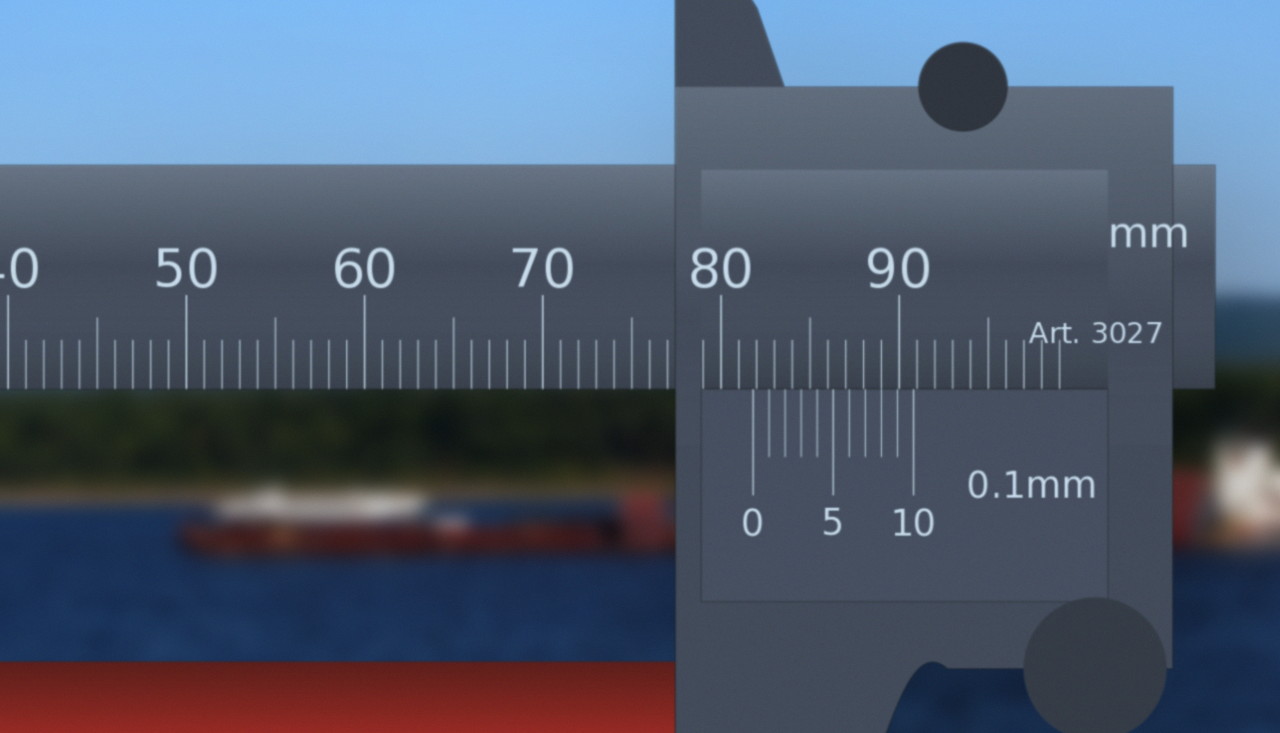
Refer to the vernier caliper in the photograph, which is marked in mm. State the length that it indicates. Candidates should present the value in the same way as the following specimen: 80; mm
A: 81.8; mm
